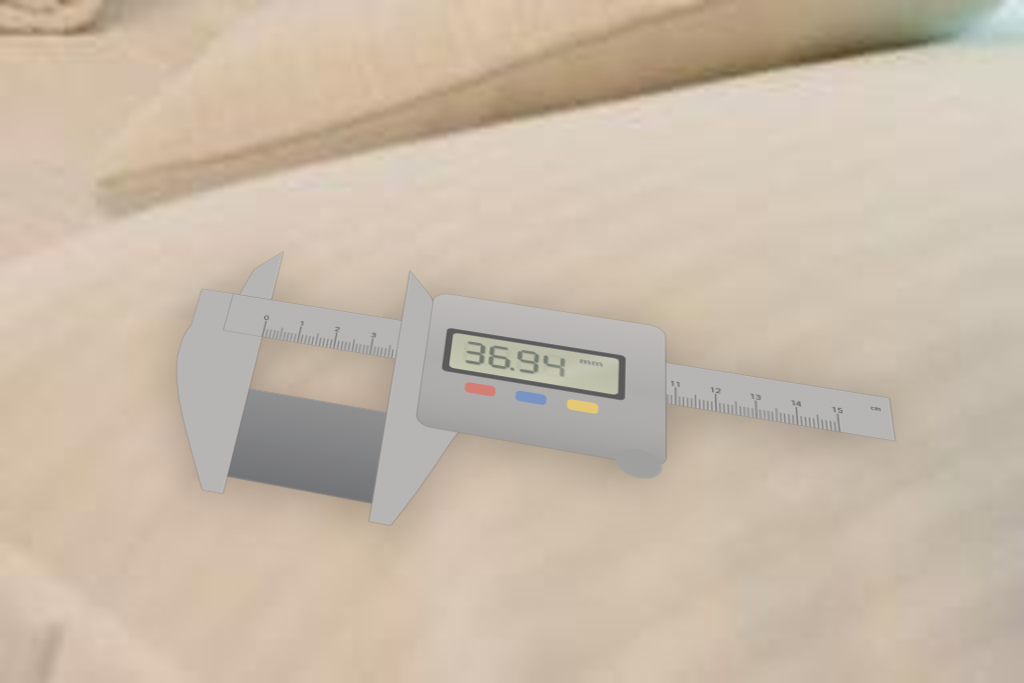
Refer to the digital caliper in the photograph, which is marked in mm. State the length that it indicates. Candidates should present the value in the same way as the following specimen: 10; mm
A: 36.94; mm
